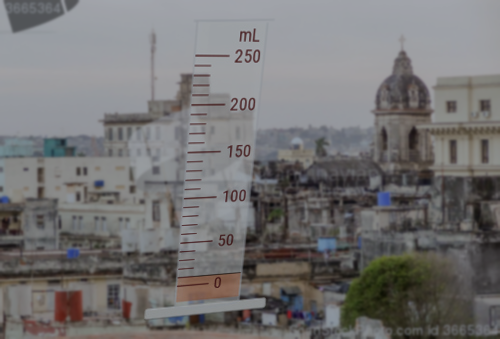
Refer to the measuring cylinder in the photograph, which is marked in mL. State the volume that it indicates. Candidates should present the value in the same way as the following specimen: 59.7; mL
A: 10; mL
